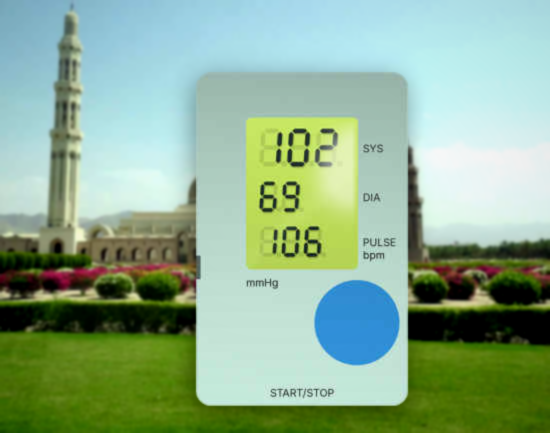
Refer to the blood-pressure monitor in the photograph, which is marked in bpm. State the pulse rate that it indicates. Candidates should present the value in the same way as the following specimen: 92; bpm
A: 106; bpm
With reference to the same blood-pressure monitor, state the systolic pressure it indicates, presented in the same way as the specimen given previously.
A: 102; mmHg
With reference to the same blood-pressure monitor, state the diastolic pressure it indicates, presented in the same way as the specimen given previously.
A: 69; mmHg
